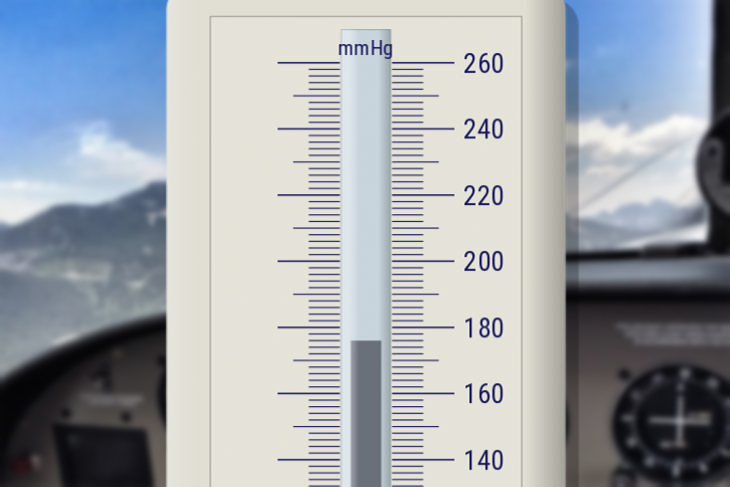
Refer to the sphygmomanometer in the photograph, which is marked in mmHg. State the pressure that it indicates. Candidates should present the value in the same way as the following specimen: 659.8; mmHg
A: 176; mmHg
